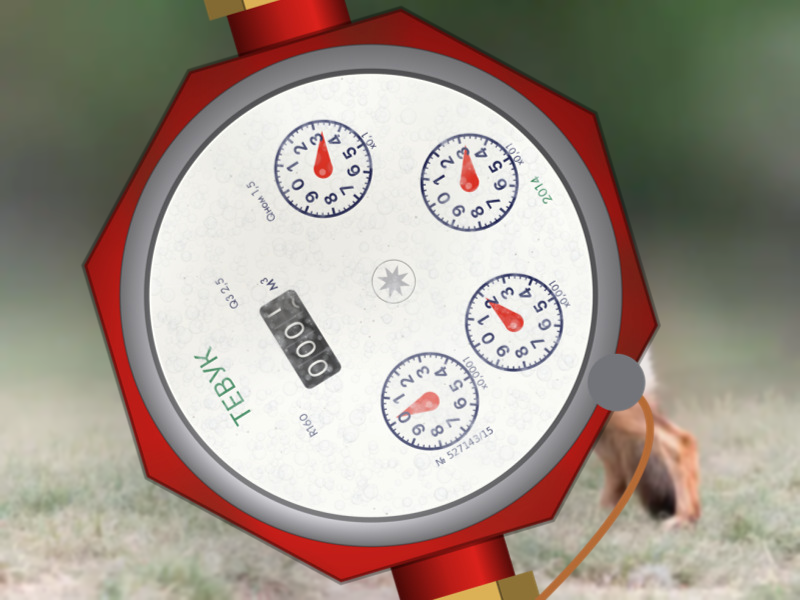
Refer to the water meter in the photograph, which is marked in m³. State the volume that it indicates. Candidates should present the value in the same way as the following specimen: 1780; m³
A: 1.3320; m³
